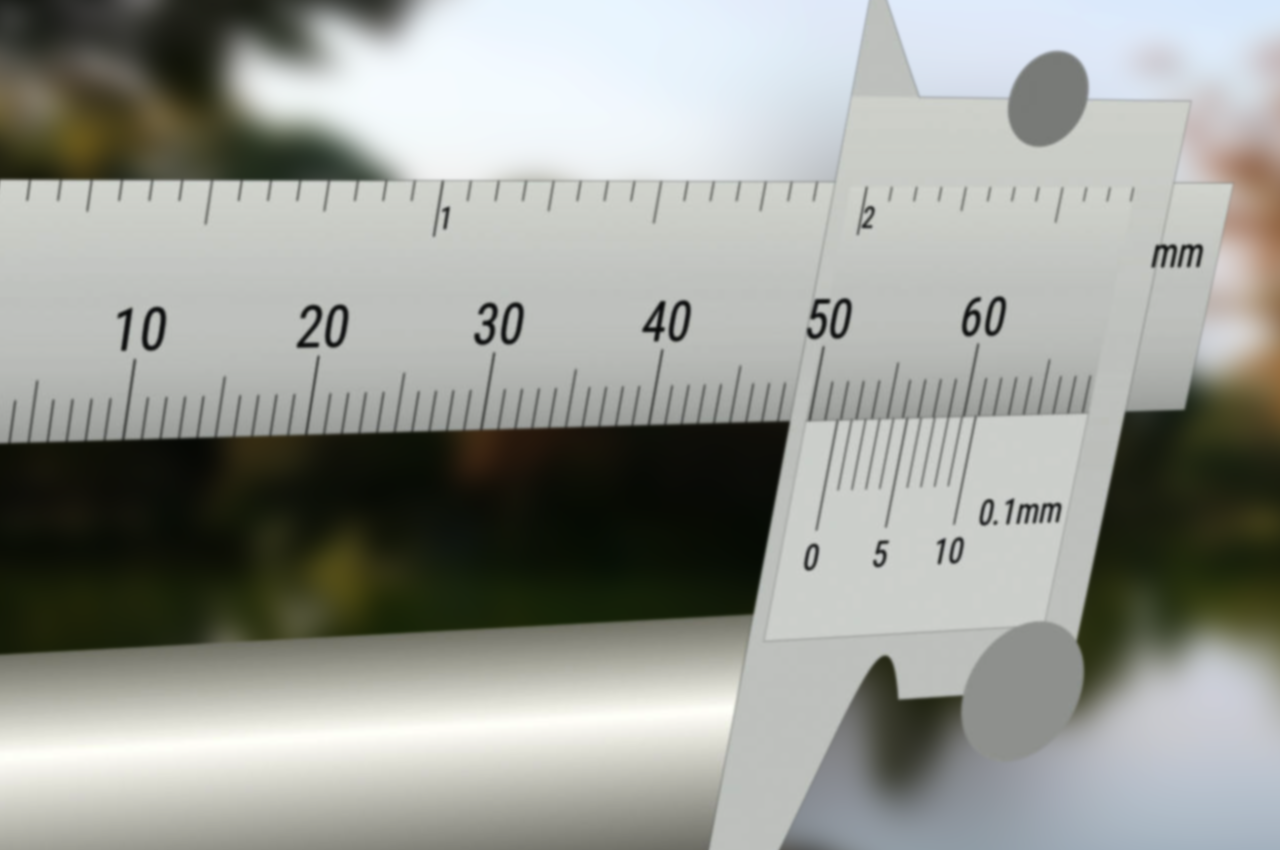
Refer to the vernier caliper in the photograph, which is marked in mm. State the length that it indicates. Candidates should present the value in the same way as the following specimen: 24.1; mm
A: 51.8; mm
